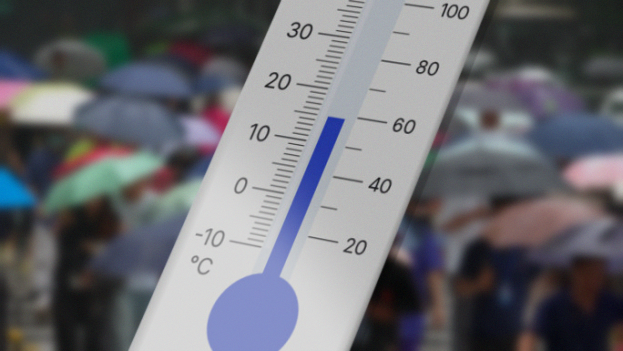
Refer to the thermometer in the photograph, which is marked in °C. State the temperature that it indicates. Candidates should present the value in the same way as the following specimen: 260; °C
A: 15; °C
